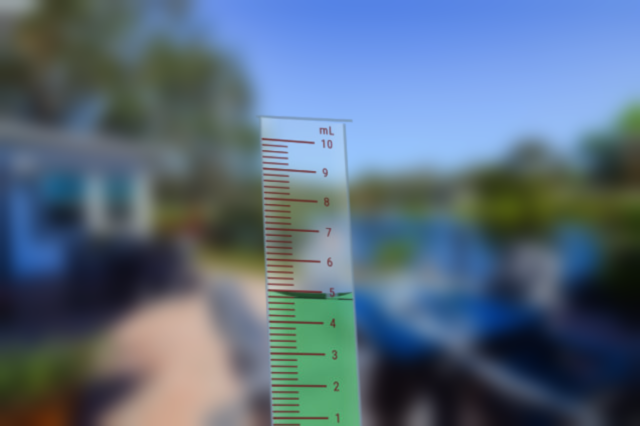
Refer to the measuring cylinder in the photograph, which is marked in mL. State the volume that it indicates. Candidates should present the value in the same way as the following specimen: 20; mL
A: 4.8; mL
